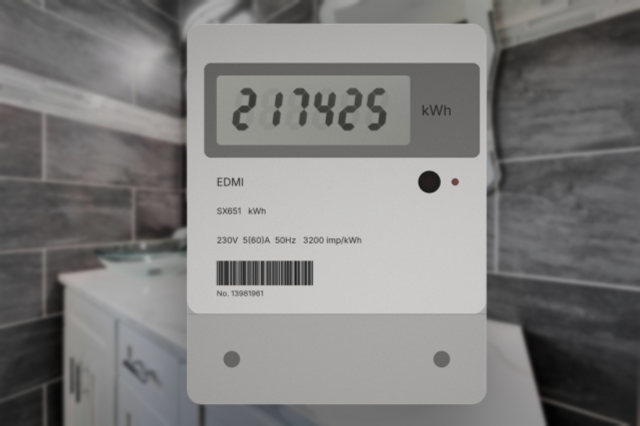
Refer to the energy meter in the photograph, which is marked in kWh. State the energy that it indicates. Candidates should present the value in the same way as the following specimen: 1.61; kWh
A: 217425; kWh
